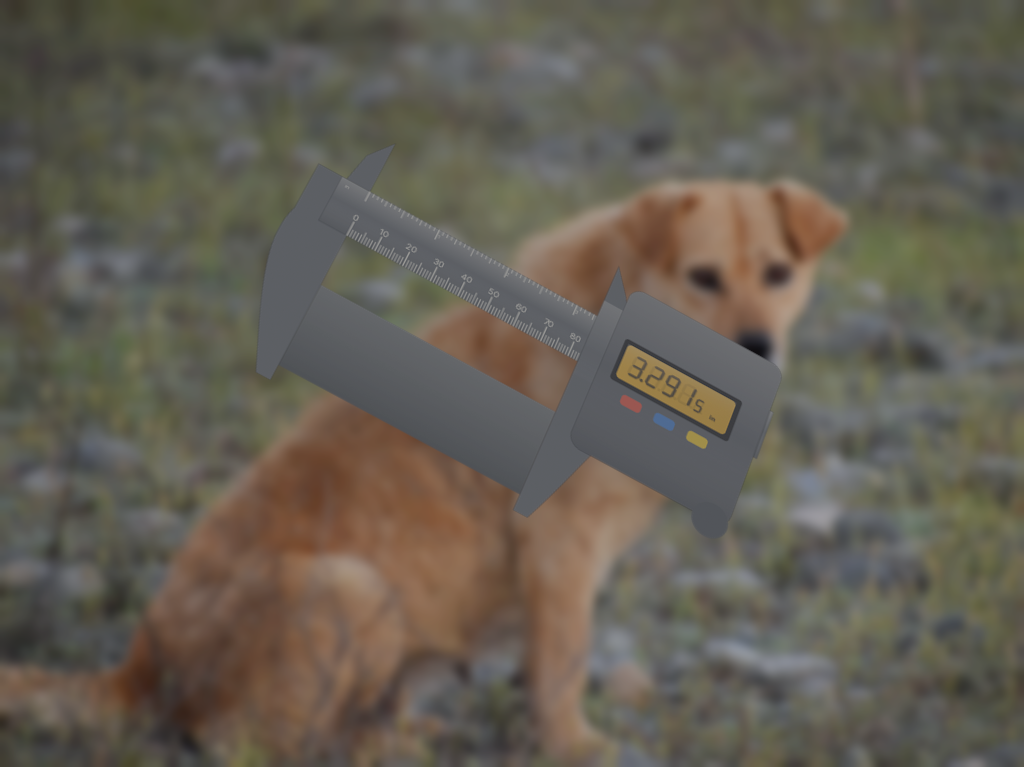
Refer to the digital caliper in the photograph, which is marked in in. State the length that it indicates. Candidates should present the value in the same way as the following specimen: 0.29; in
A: 3.2915; in
